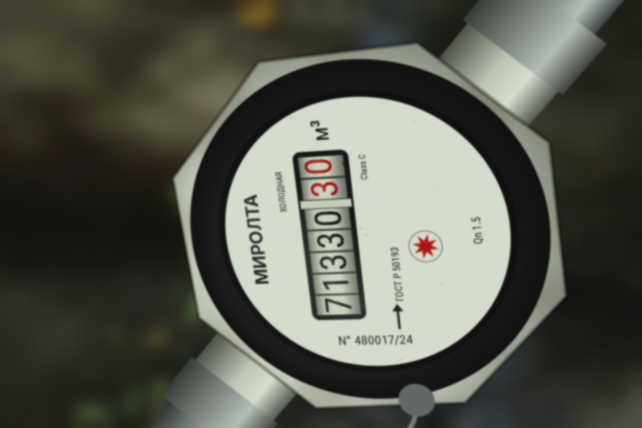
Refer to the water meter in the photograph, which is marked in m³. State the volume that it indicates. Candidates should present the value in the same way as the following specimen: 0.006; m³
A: 71330.30; m³
